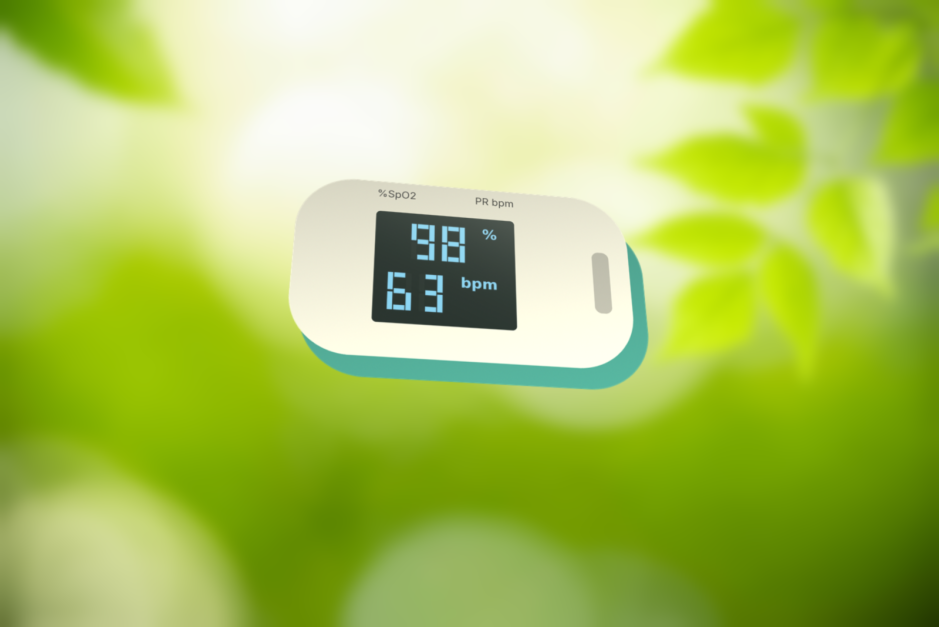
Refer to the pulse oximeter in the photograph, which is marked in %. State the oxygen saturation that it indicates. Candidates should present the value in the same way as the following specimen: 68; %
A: 98; %
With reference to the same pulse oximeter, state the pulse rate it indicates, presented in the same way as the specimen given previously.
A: 63; bpm
